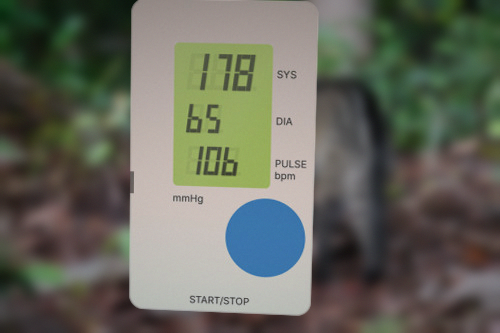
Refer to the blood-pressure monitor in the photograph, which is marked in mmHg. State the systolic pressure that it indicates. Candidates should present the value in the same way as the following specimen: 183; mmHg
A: 178; mmHg
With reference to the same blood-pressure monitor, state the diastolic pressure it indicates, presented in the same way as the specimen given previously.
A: 65; mmHg
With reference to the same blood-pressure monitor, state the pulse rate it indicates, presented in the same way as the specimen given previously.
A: 106; bpm
